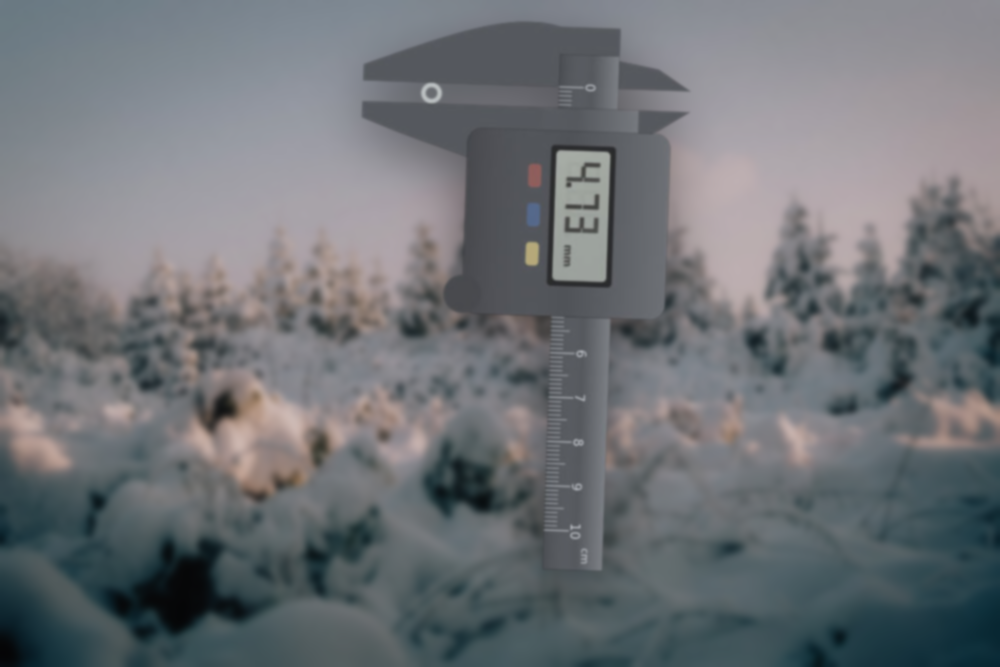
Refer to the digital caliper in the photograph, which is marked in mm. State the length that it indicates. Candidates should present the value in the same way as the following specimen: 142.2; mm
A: 4.73; mm
